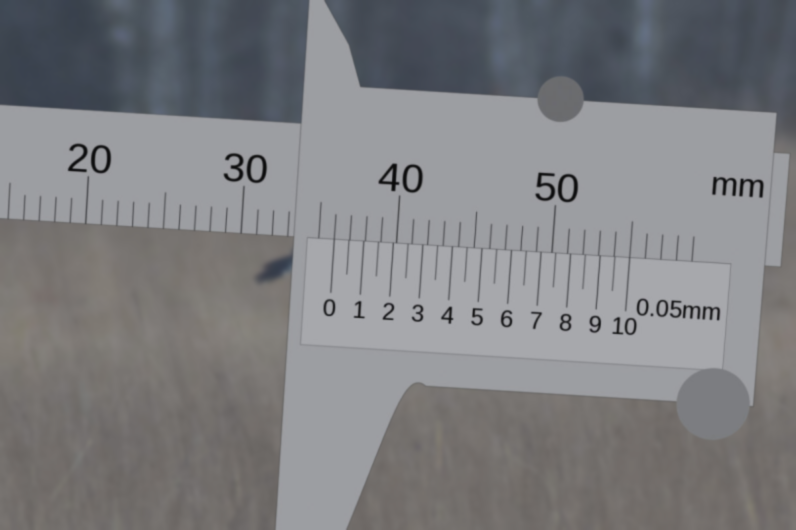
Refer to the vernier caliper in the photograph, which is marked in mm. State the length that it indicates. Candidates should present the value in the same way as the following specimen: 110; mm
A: 36.0; mm
